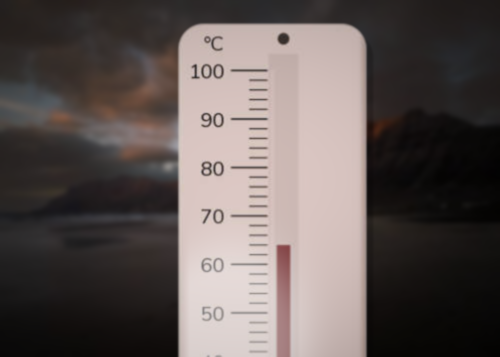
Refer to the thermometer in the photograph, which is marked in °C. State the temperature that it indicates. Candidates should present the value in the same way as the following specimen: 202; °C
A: 64; °C
